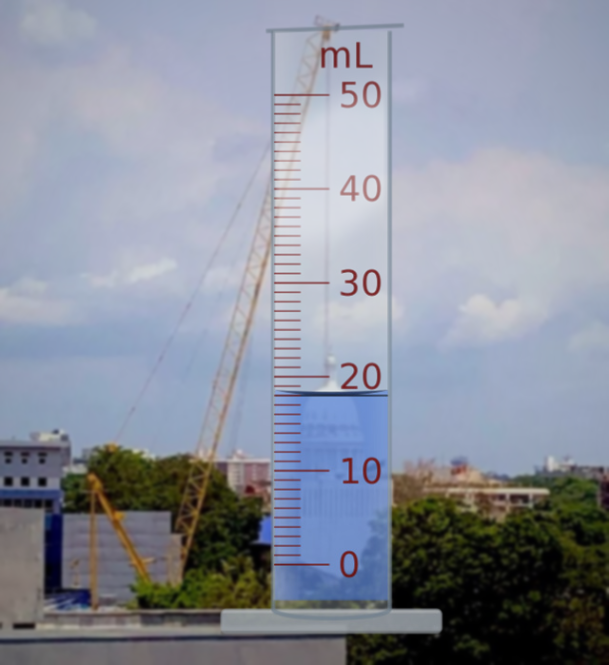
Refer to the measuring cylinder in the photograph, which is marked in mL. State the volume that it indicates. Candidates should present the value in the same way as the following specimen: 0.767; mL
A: 18; mL
